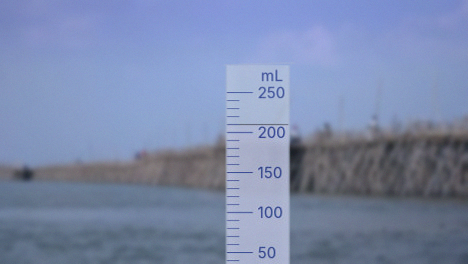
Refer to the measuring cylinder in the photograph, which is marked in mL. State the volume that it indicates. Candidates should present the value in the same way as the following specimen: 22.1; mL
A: 210; mL
